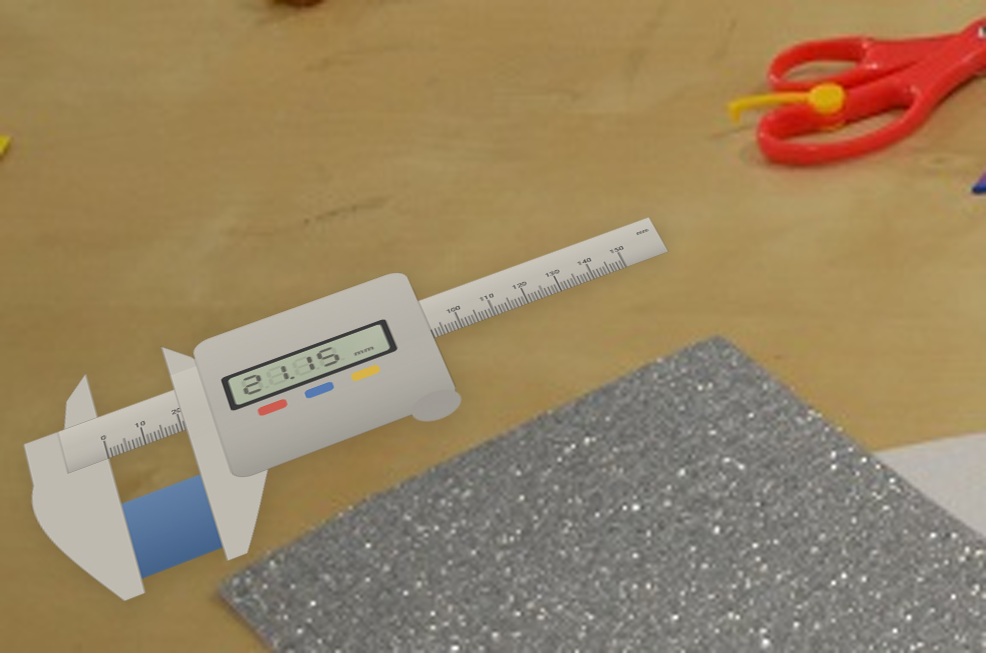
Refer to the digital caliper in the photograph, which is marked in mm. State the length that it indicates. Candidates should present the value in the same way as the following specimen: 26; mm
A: 21.15; mm
